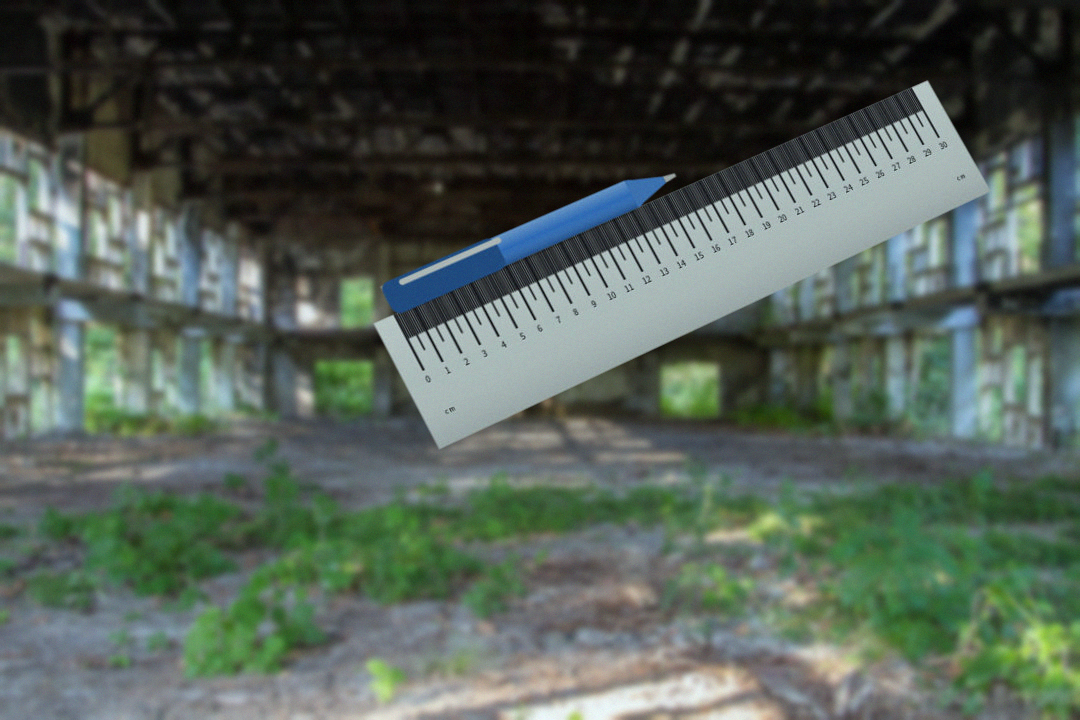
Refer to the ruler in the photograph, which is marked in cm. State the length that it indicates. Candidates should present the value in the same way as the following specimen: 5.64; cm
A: 16; cm
